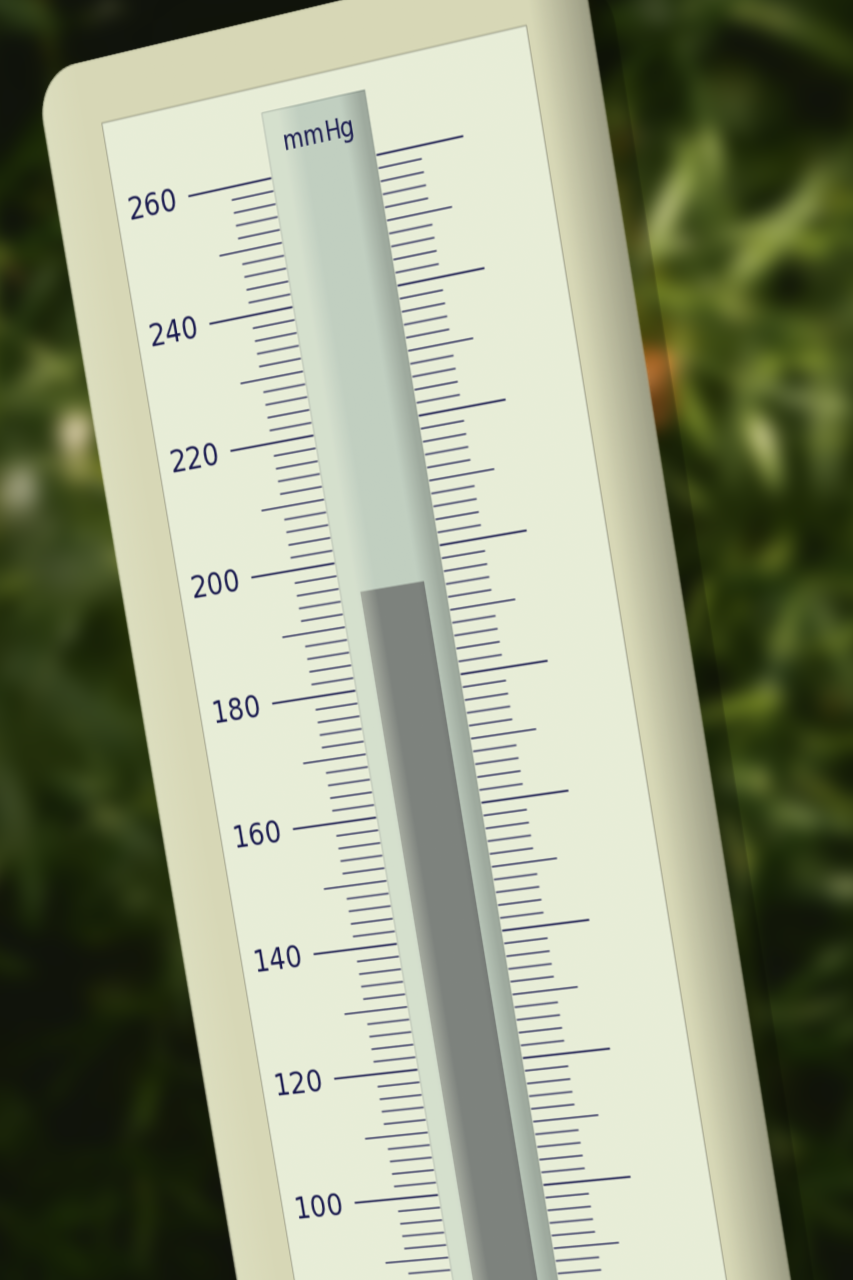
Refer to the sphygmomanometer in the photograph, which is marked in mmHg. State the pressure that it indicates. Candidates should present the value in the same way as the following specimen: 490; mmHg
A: 195; mmHg
